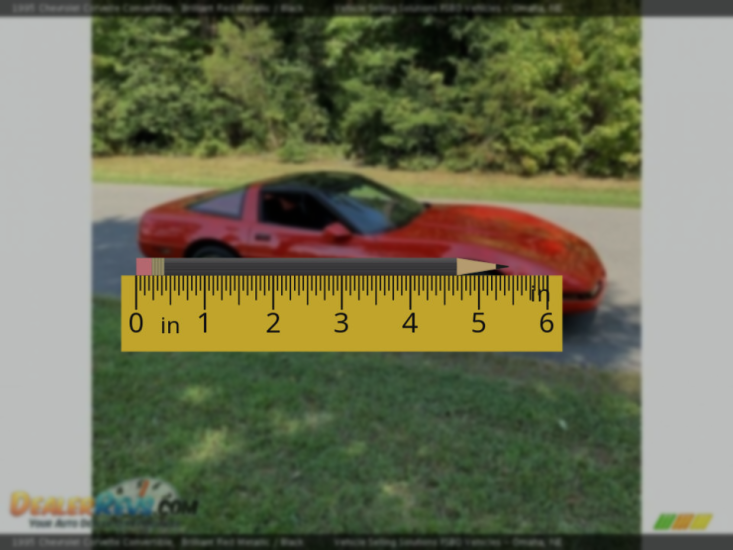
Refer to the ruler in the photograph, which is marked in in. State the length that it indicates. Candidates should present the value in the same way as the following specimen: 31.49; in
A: 5.4375; in
